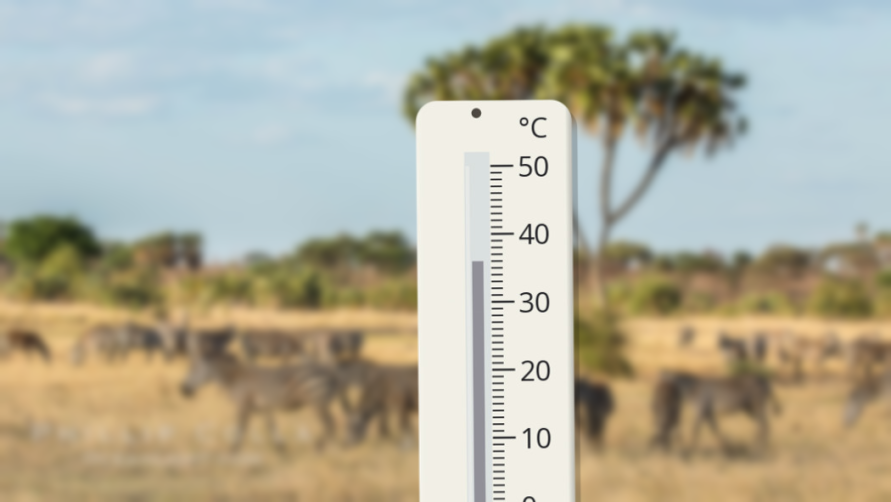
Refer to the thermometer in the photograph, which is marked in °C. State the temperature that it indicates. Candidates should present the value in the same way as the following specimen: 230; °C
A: 36; °C
